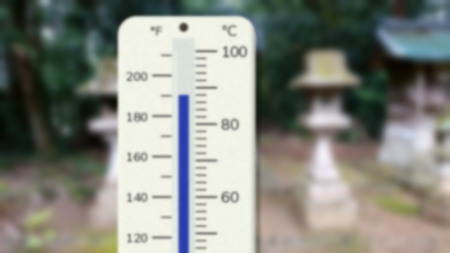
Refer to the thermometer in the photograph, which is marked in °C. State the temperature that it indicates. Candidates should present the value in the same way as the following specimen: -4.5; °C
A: 88; °C
